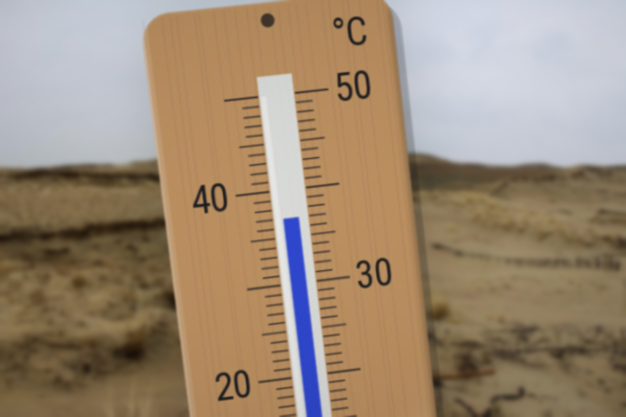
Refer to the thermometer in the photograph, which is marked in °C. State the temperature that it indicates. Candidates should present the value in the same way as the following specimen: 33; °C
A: 37; °C
